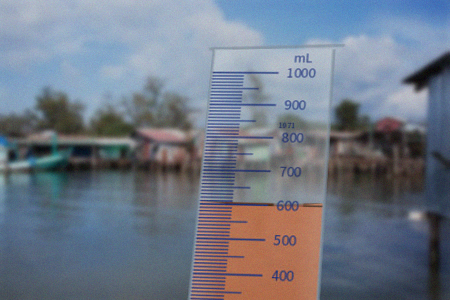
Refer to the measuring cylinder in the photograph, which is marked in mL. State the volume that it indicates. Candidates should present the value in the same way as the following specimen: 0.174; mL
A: 600; mL
